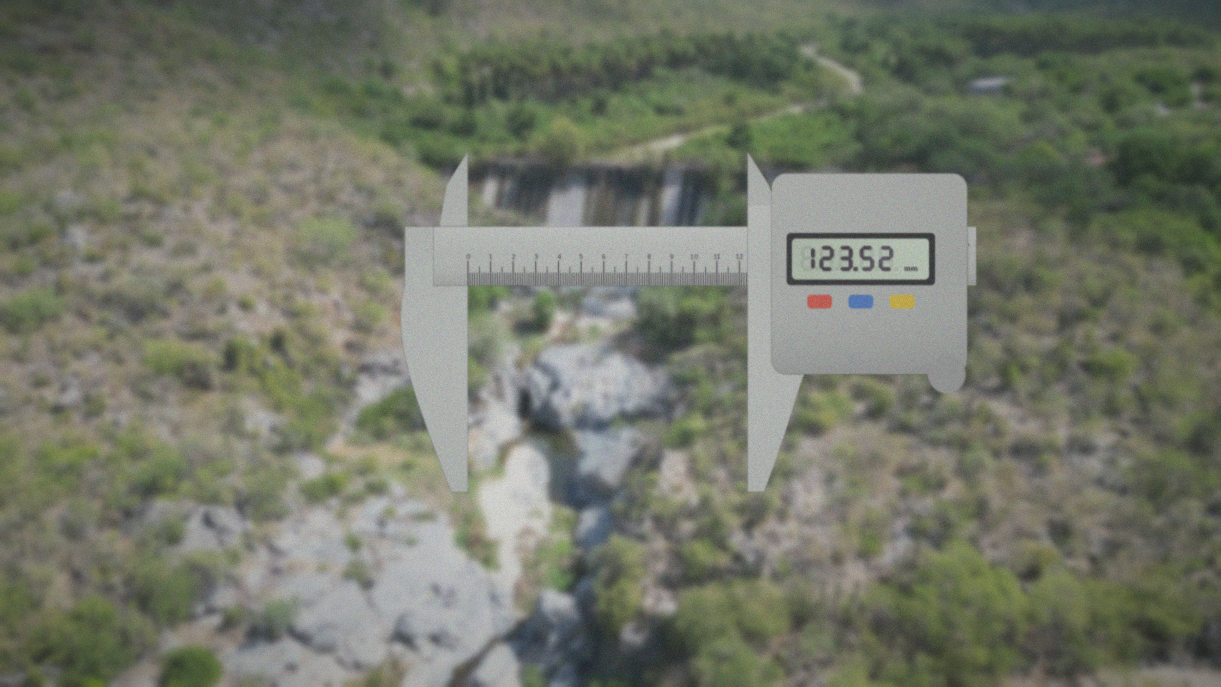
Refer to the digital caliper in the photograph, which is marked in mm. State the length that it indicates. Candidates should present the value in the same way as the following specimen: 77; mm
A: 123.52; mm
